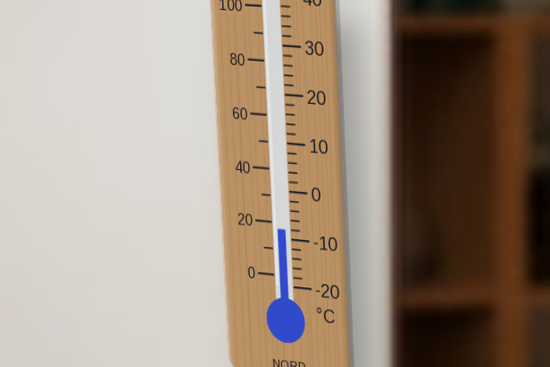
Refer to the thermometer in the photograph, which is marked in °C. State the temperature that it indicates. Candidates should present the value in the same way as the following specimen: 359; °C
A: -8; °C
